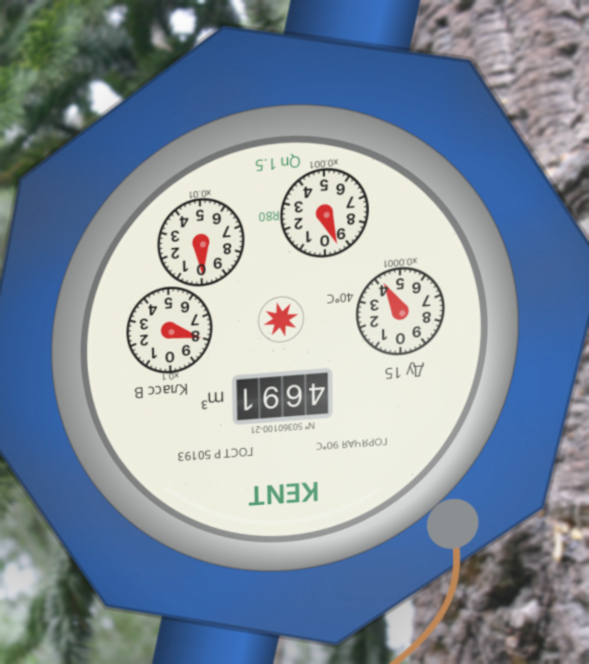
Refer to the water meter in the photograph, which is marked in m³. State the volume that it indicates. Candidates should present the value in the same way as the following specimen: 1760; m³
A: 4691.7994; m³
